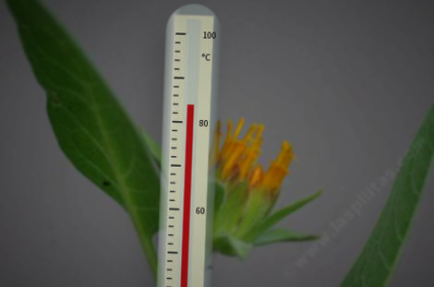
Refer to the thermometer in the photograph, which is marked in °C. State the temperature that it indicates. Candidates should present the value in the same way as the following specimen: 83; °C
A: 84; °C
